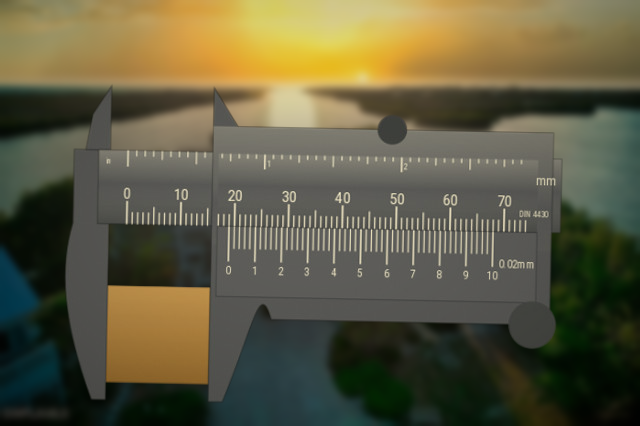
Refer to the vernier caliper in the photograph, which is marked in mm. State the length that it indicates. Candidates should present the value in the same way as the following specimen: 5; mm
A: 19.0; mm
